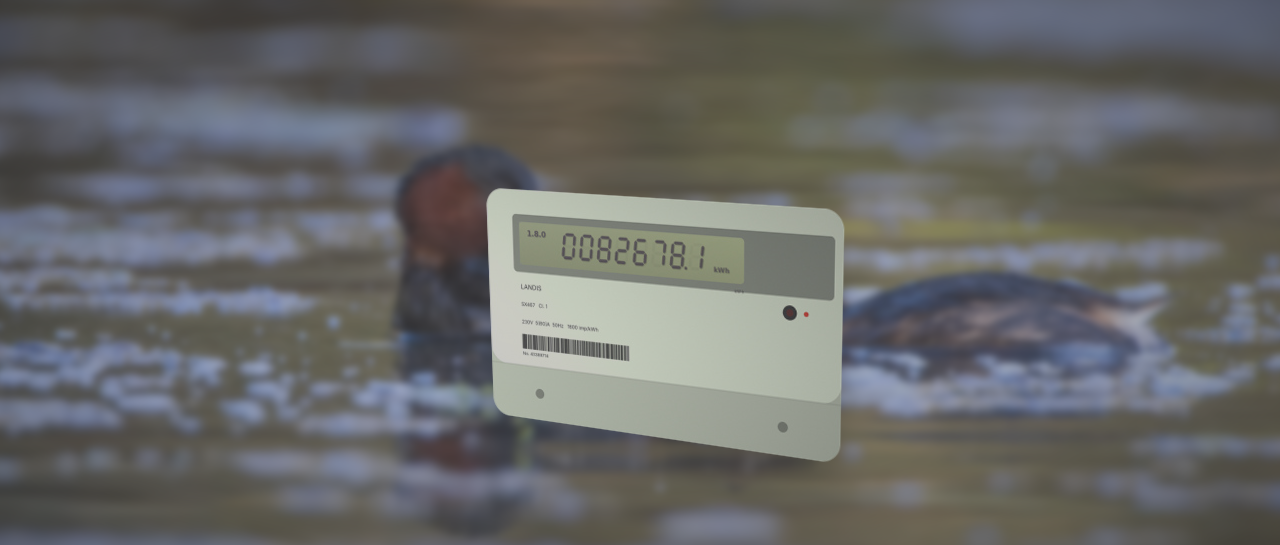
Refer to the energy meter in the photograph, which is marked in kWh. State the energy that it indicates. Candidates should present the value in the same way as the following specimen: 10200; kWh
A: 82678.1; kWh
